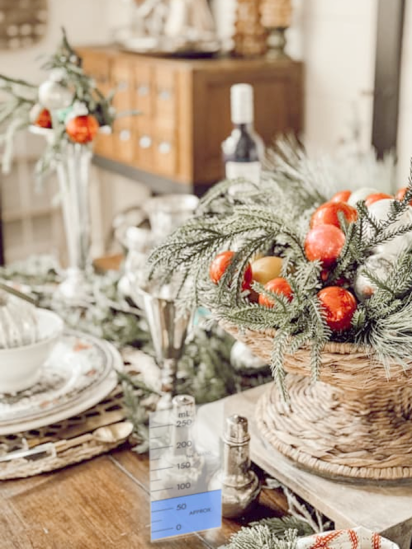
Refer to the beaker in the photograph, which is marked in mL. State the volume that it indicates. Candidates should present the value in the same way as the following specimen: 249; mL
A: 75; mL
